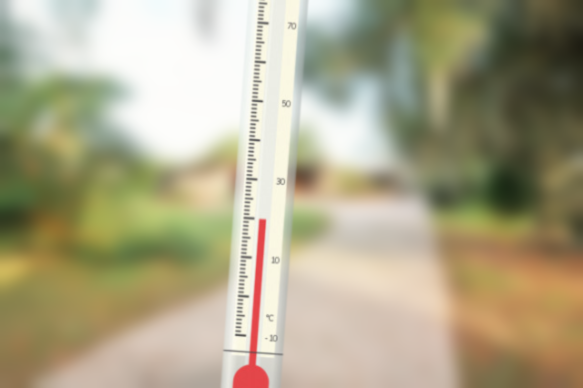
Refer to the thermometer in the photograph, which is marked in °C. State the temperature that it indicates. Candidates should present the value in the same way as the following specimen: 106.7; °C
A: 20; °C
